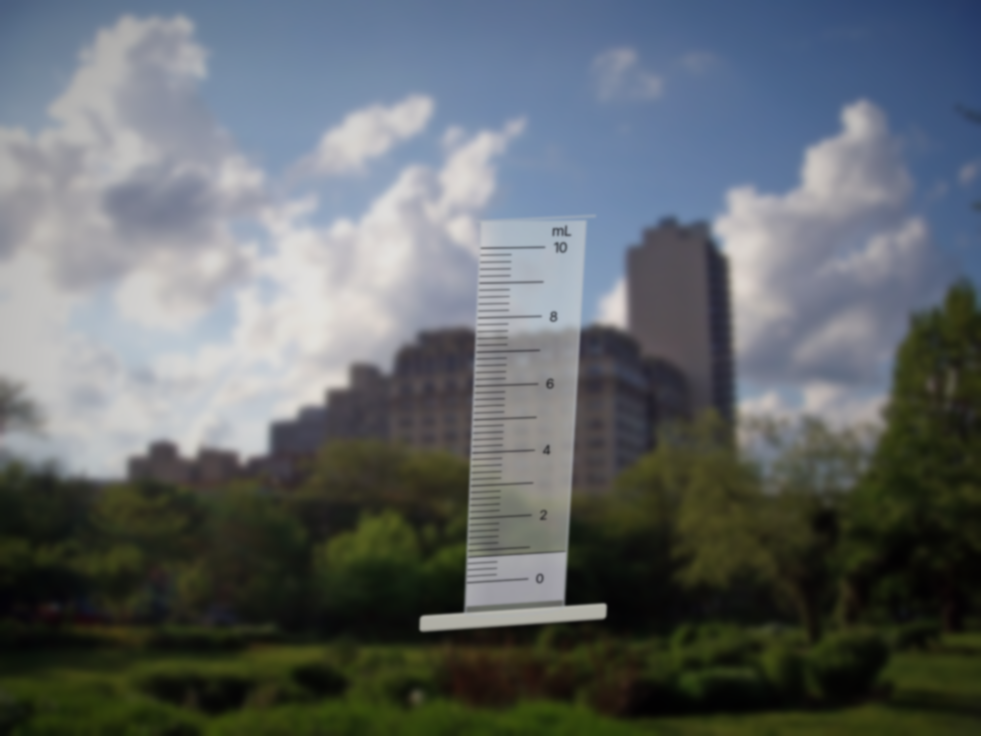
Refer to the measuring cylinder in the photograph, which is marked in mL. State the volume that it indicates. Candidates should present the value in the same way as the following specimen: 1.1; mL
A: 0.8; mL
